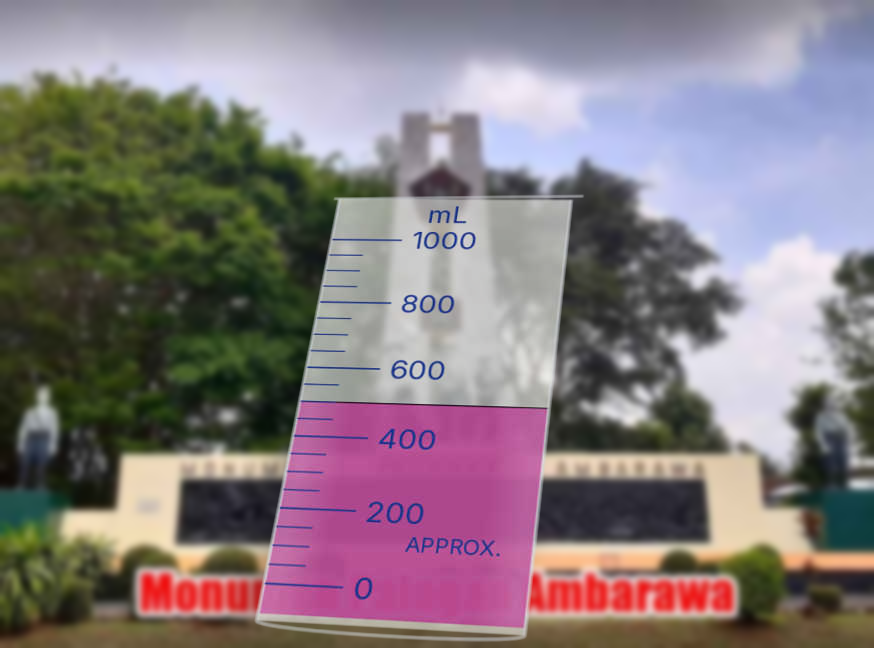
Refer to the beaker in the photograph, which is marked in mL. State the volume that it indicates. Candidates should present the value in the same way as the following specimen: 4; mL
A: 500; mL
